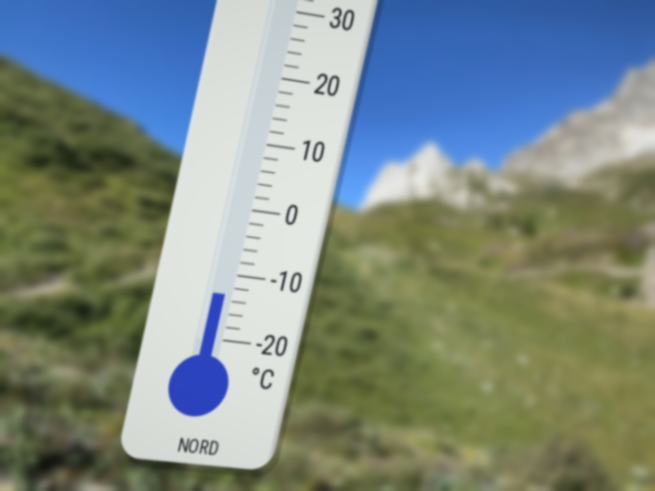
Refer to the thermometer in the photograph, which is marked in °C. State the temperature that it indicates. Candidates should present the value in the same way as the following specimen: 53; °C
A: -13; °C
